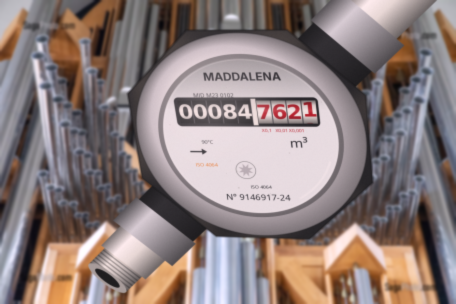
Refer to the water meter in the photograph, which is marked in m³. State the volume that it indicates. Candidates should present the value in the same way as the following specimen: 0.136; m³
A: 84.7621; m³
